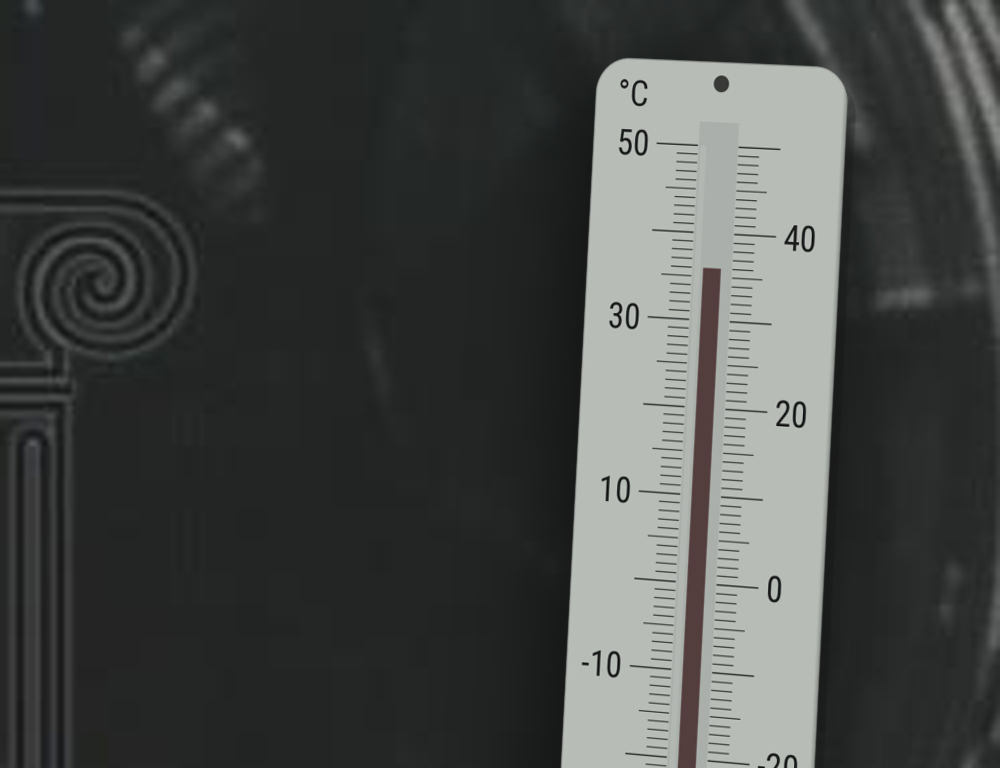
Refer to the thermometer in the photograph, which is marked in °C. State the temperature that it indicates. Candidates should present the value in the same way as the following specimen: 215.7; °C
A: 36; °C
